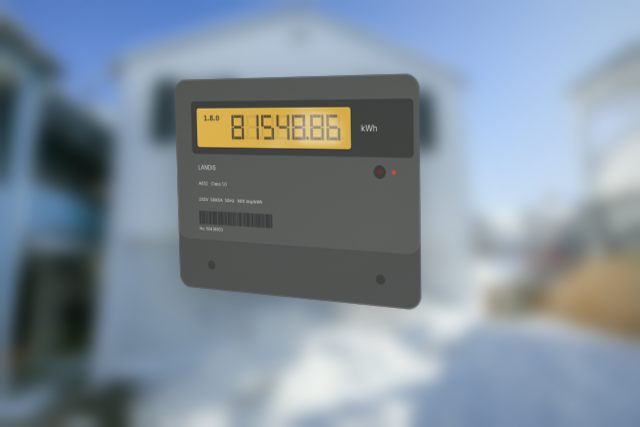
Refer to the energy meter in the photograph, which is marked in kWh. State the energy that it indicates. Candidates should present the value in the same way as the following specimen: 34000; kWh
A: 81548.86; kWh
